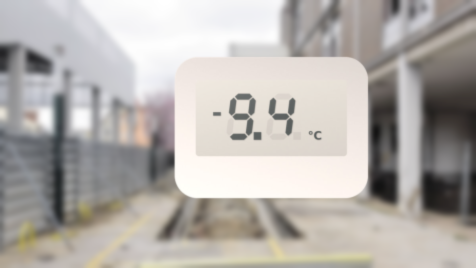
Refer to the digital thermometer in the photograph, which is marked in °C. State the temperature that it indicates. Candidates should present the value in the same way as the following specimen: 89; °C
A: -9.4; °C
